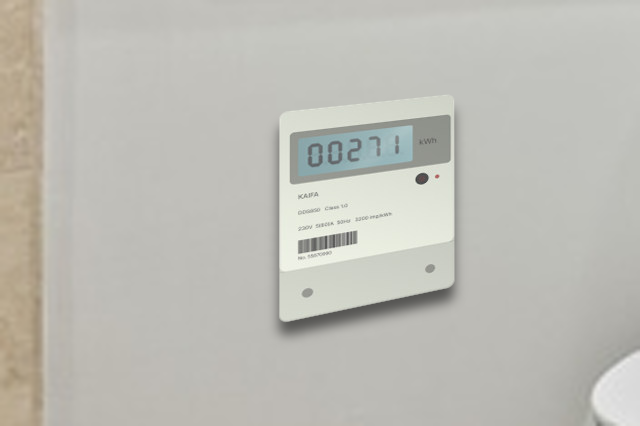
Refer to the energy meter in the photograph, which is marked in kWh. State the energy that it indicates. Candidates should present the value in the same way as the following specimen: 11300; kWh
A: 271; kWh
